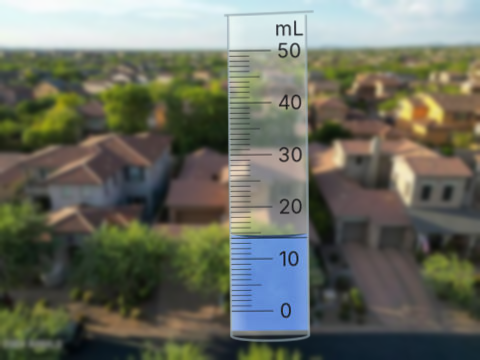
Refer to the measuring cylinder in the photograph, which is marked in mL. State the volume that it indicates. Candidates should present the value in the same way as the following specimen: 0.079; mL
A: 14; mL
